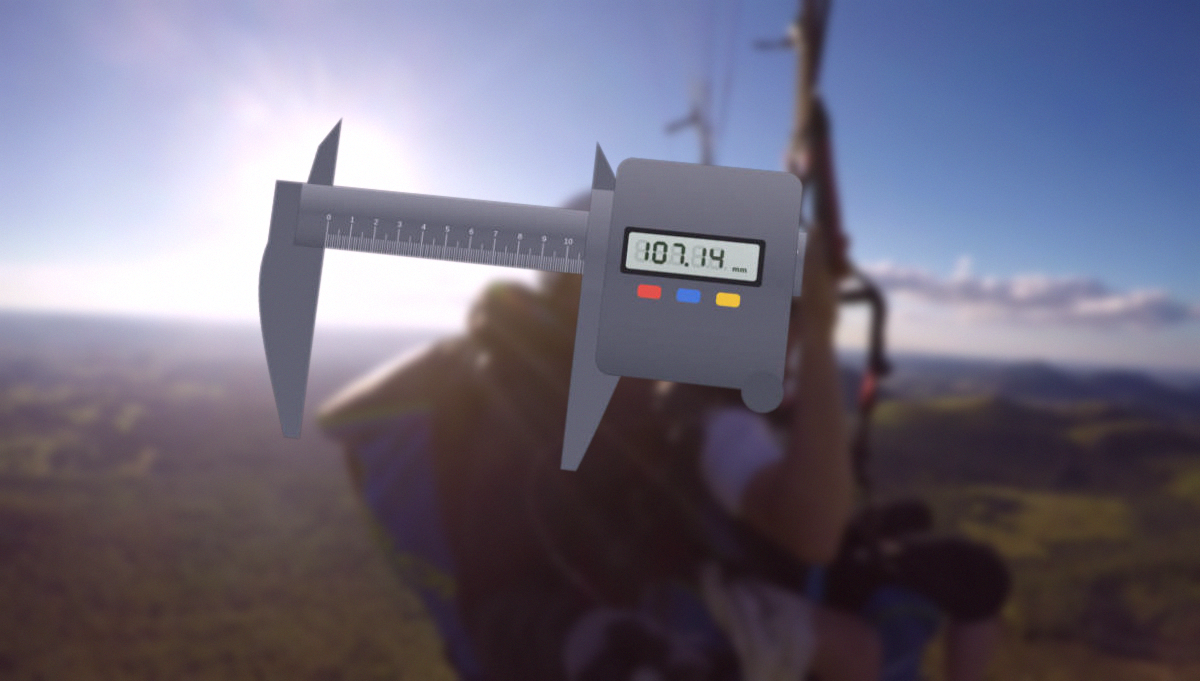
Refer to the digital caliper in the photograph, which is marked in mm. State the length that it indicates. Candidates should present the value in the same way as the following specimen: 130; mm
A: 107.14; mm
